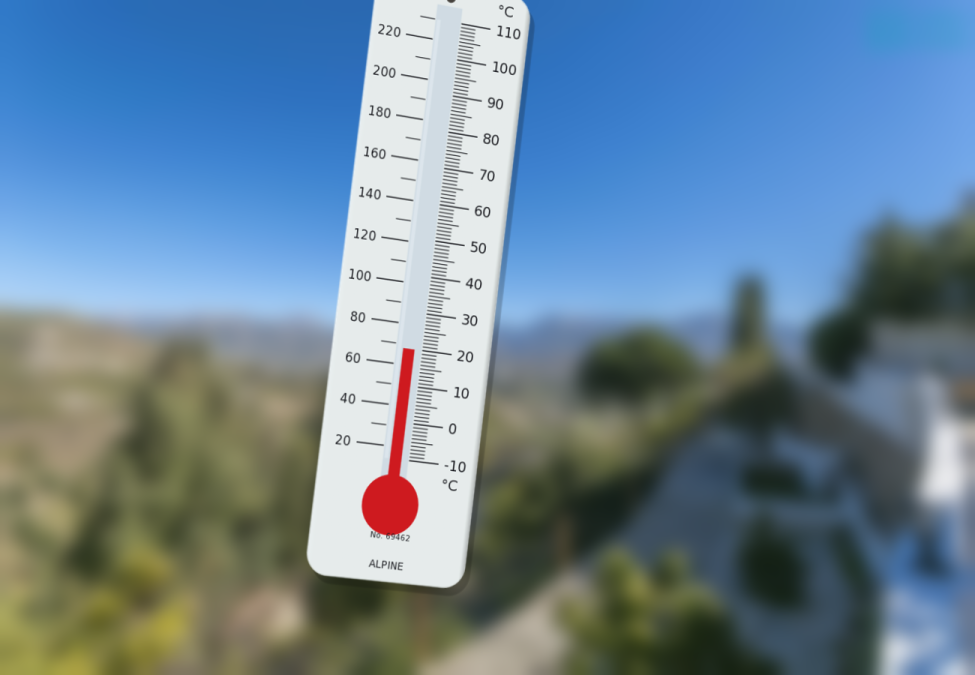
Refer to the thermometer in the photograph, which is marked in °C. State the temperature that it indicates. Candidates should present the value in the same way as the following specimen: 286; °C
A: 20; °C
